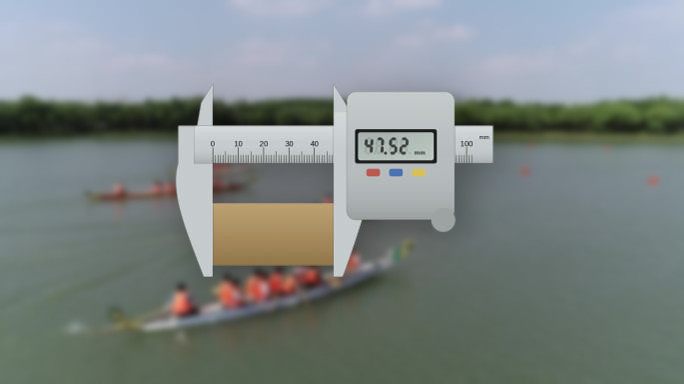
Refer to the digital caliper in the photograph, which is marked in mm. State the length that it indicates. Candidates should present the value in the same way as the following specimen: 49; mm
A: 47.52; mm
